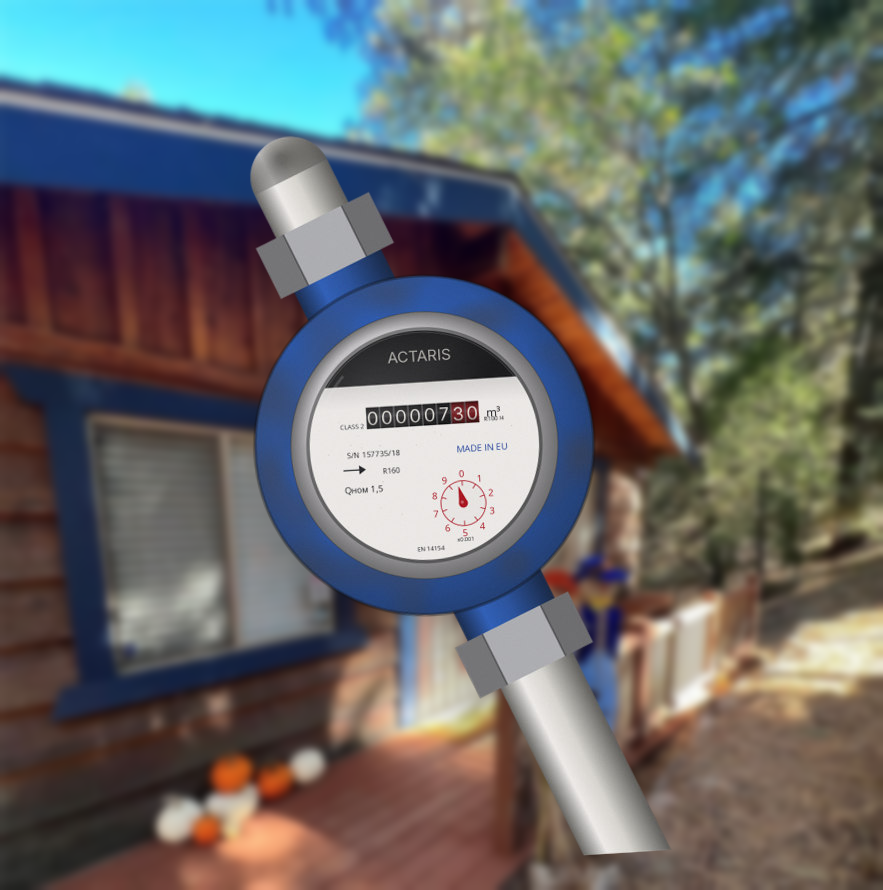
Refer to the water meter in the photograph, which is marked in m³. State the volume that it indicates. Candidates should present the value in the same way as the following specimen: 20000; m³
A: 7.299; m³
